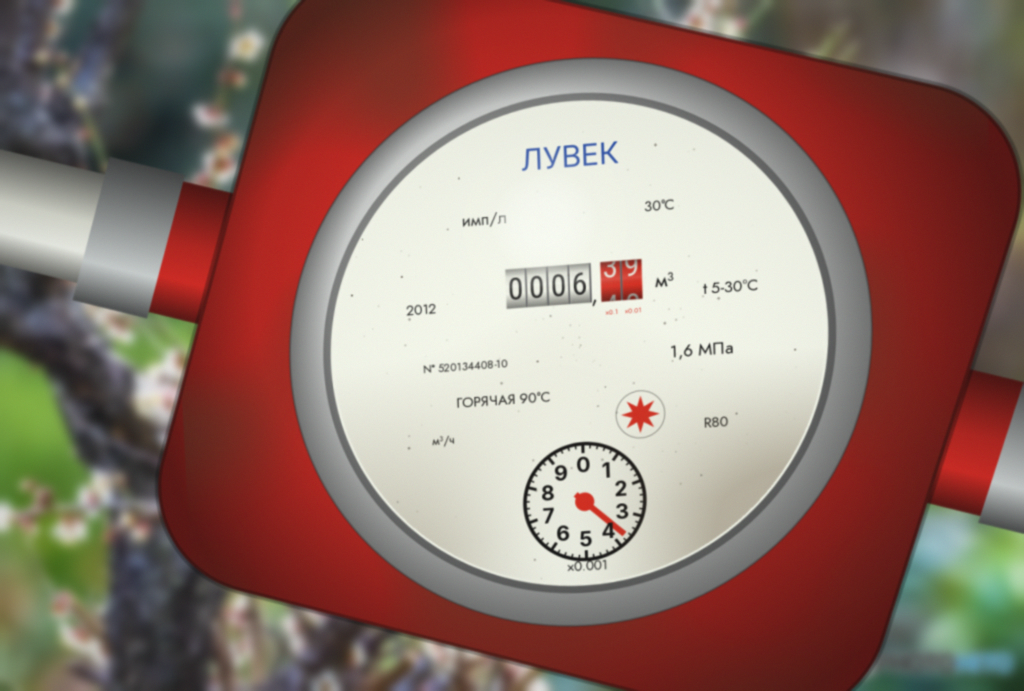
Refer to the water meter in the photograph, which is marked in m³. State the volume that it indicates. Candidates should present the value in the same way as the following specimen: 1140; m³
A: 6.393; m³
